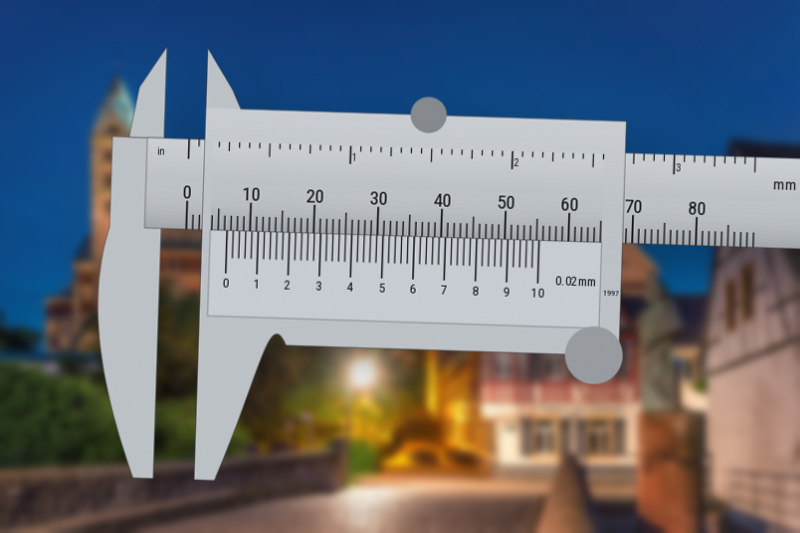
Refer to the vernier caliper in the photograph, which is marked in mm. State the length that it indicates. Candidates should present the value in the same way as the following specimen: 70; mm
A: 6.4; mm
